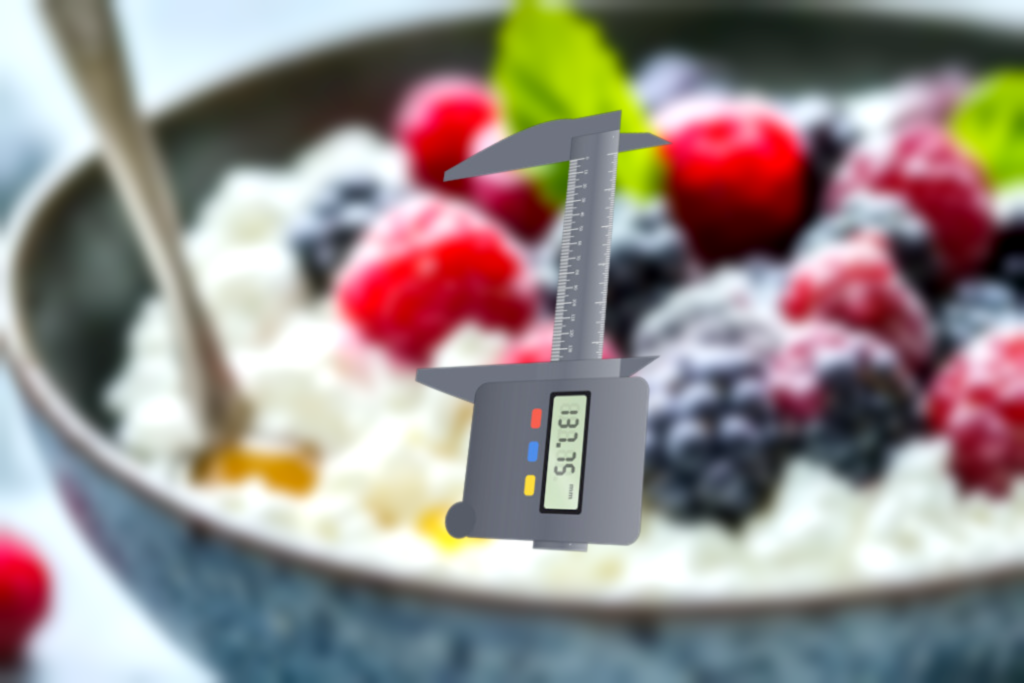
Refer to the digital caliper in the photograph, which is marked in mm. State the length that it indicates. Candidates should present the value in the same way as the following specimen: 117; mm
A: 137.75; mm
